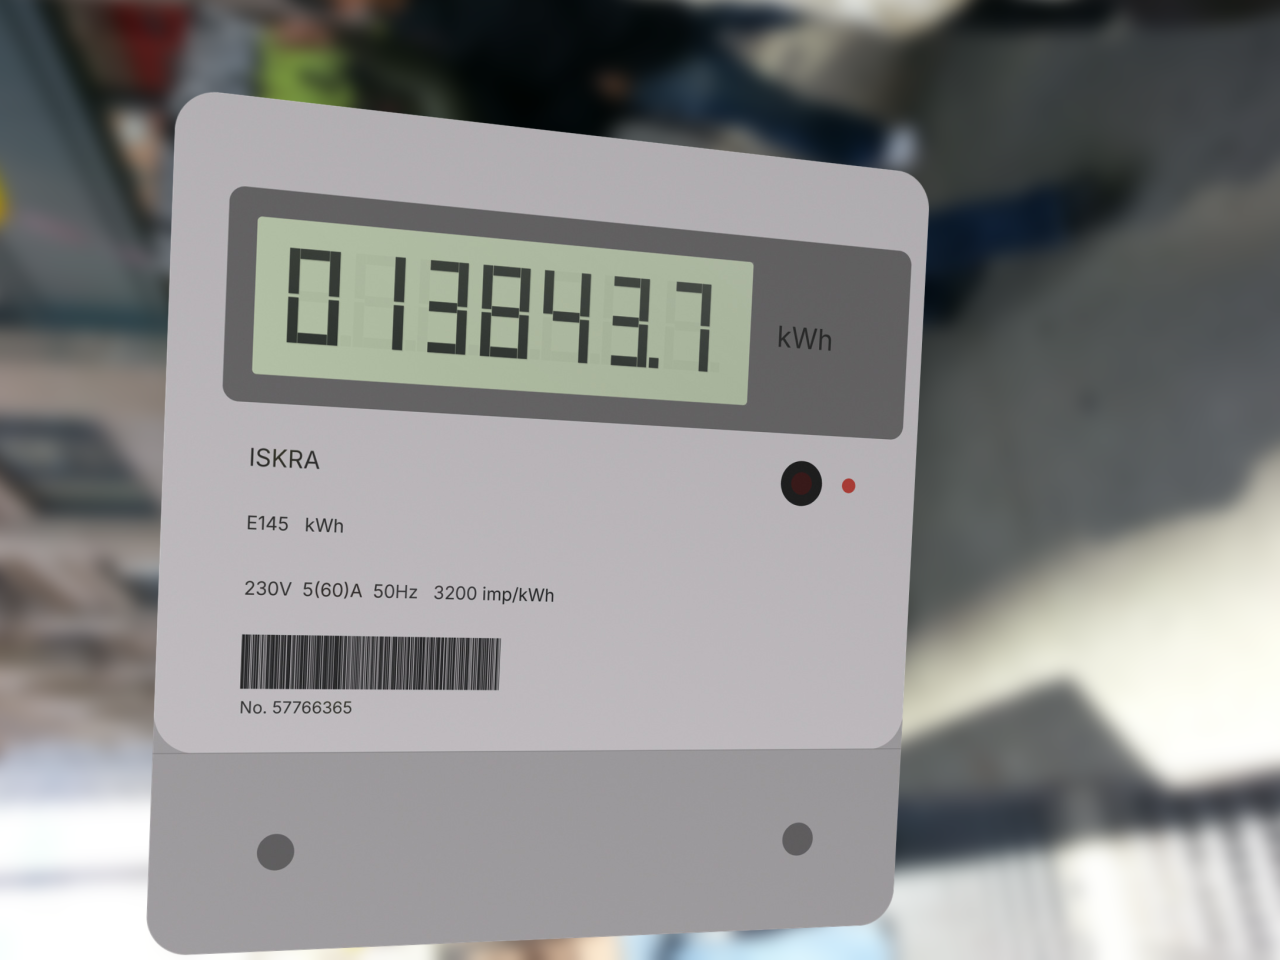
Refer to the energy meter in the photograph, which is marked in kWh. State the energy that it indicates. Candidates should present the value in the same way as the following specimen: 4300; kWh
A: 13843.7; kWh
